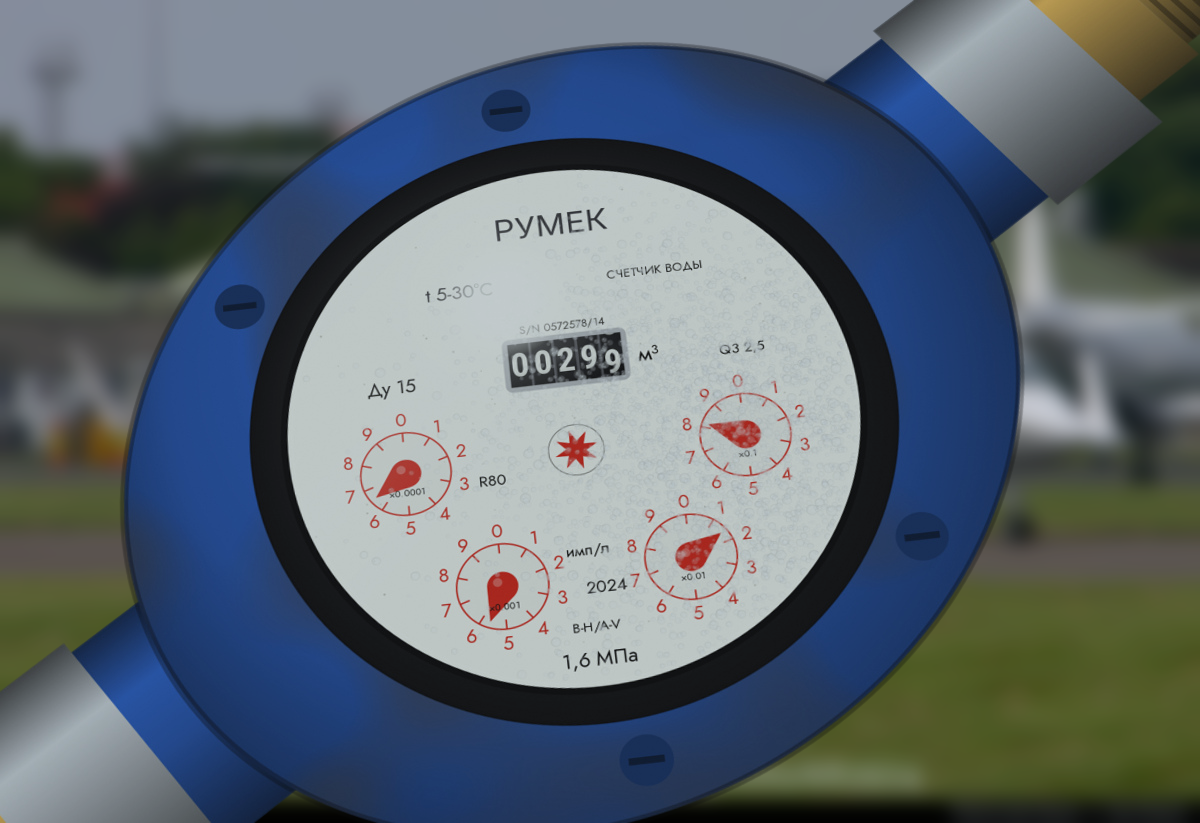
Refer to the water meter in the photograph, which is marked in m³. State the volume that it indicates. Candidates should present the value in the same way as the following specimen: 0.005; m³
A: 298.8156; m³
